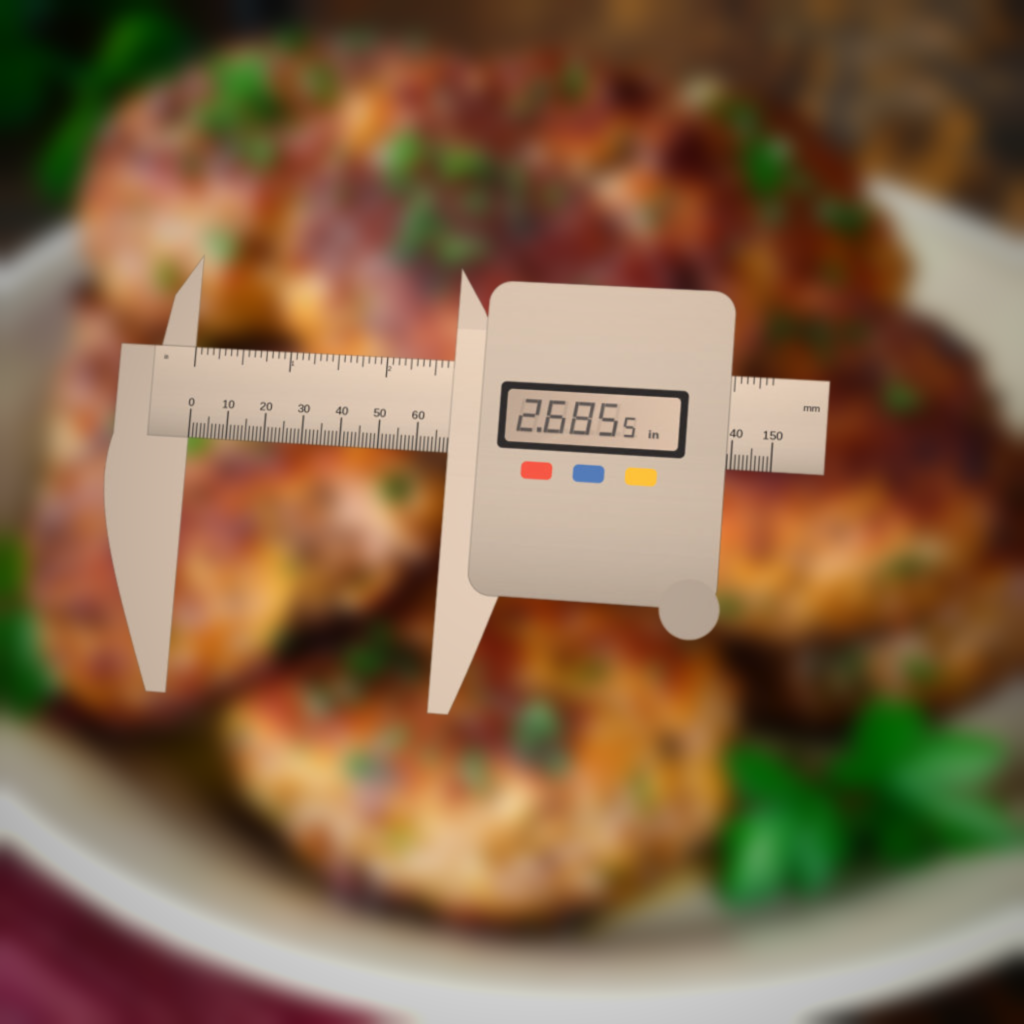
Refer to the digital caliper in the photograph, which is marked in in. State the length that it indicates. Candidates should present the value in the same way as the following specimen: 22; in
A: 2.6855; in
